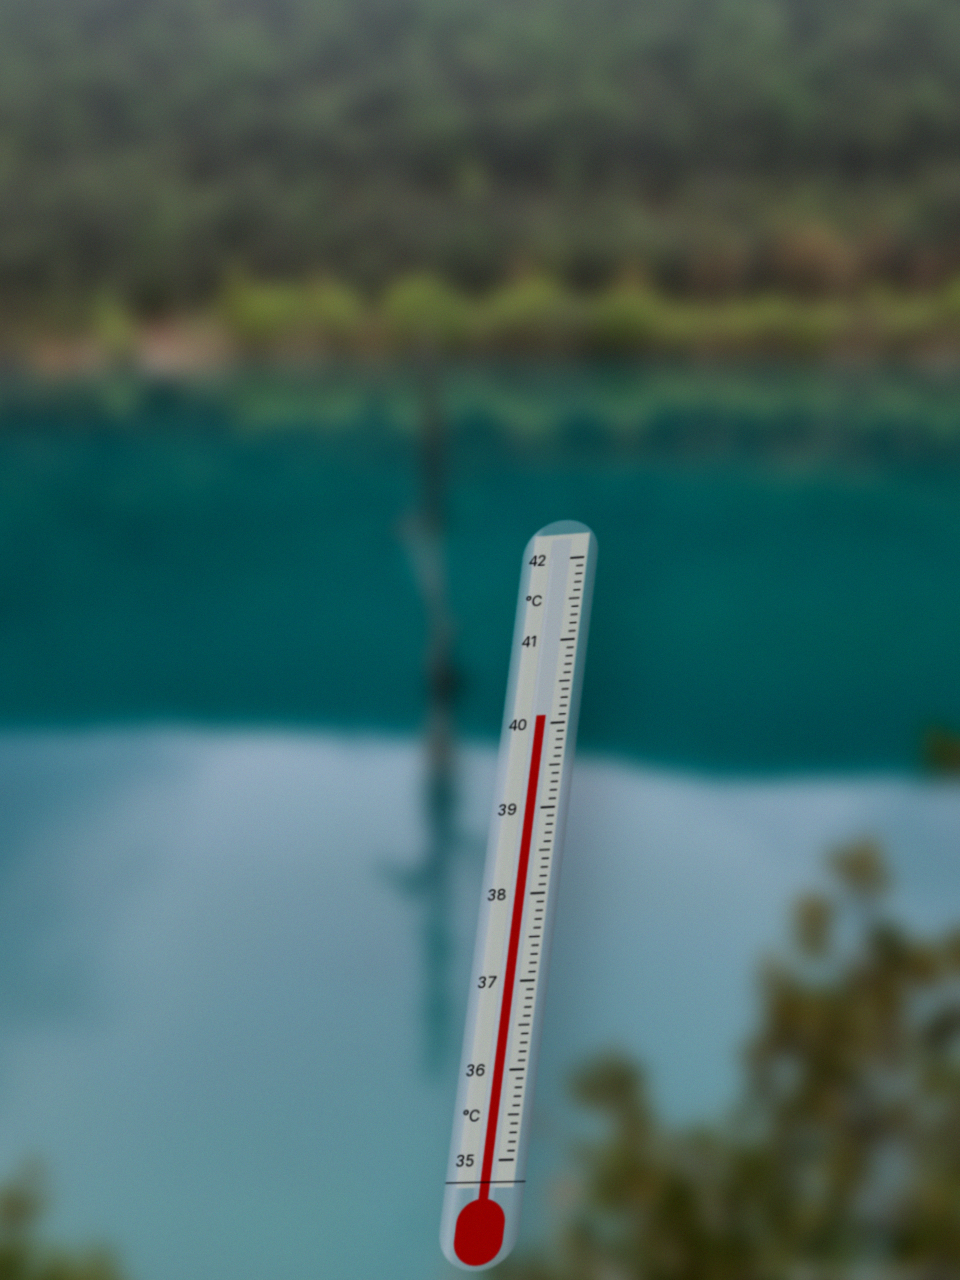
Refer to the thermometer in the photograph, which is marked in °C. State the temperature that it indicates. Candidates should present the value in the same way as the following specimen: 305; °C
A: 40.1; °C
